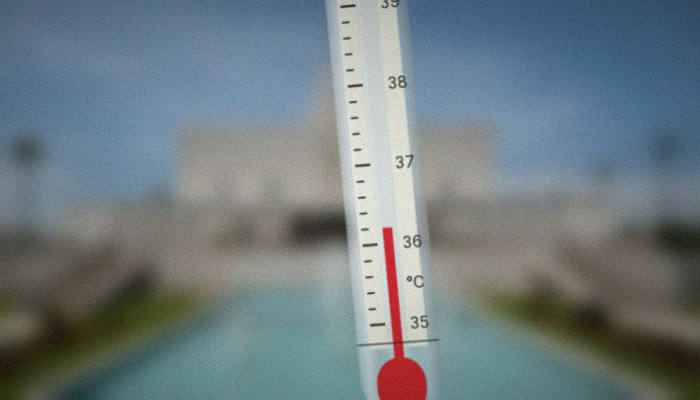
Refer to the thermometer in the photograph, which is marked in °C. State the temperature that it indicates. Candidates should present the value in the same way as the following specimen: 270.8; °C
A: 36.2; °C
